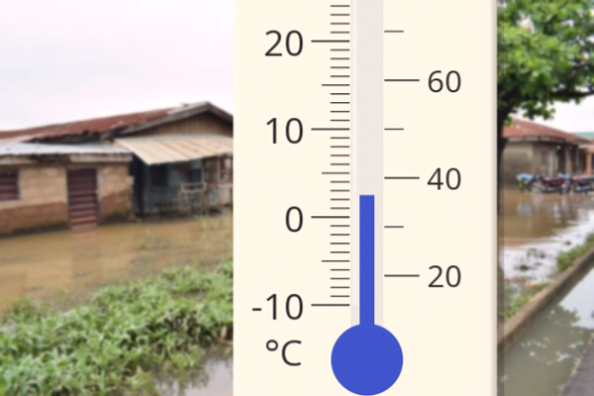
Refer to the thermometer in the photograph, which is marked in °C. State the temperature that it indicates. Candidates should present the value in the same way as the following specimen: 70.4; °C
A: 2.5; °C
